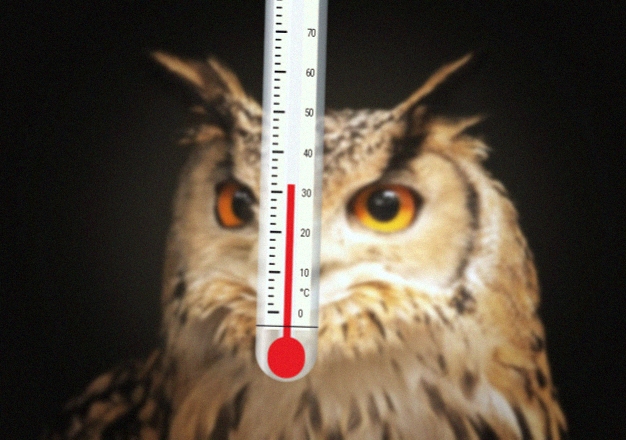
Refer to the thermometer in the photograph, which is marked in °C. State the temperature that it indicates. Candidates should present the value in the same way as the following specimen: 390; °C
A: 32; °C
